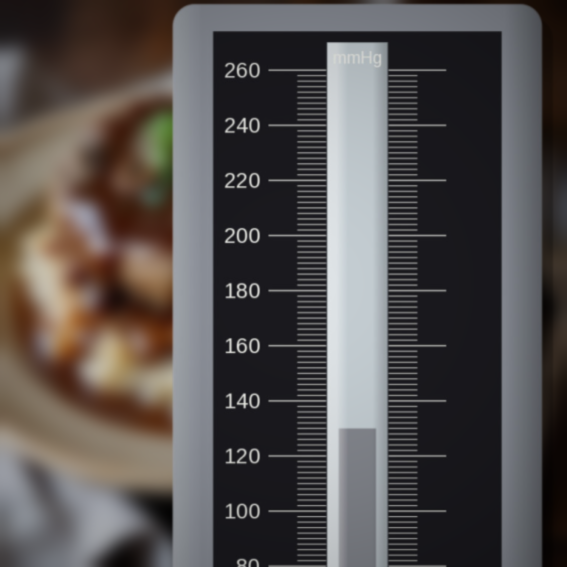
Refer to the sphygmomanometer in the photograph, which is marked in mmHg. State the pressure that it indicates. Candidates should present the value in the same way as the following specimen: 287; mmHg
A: 130; mmHg
